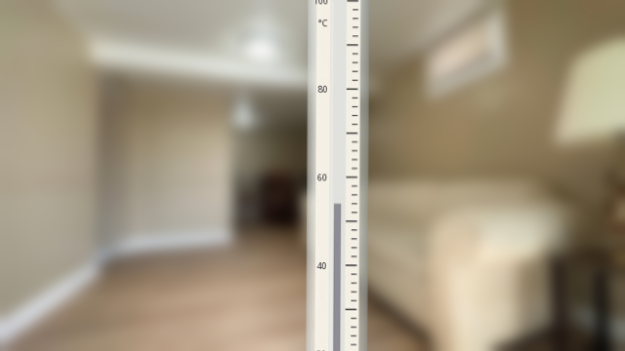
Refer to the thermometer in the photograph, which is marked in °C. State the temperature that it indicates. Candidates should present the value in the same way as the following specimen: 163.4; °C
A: 54; °C
